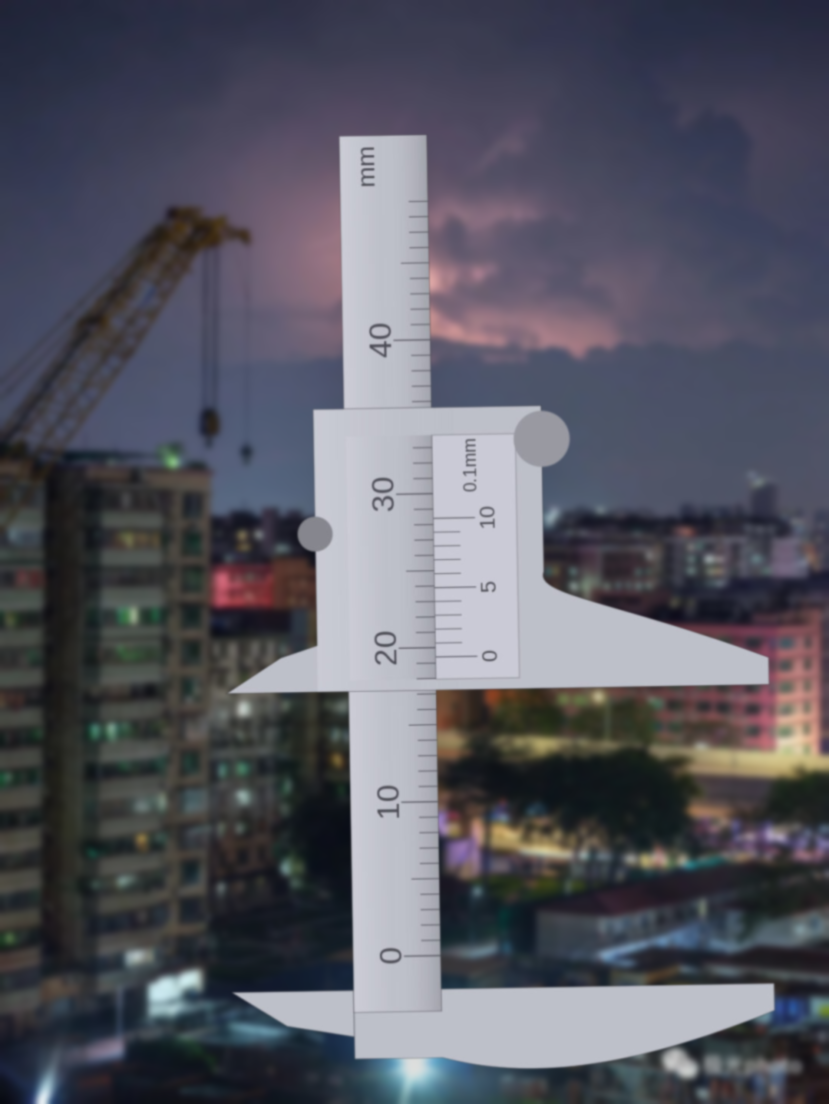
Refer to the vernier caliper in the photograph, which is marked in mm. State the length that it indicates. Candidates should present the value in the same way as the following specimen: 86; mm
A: 19.4; mm
